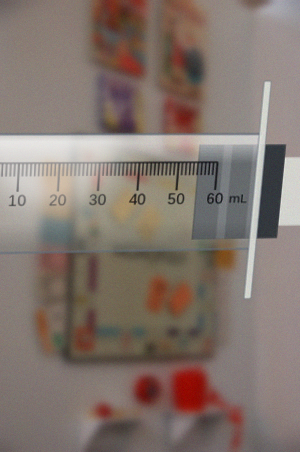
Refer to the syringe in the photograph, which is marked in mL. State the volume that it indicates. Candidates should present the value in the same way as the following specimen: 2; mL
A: 55; mL
